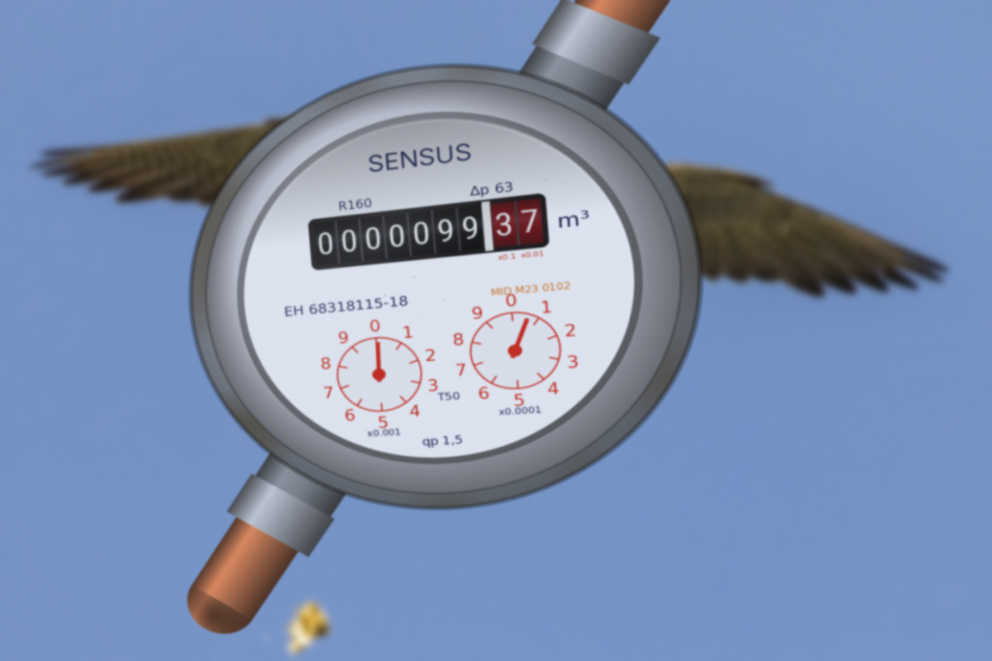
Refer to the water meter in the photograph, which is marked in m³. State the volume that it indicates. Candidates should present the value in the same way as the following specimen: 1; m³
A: 99.3700; m³
